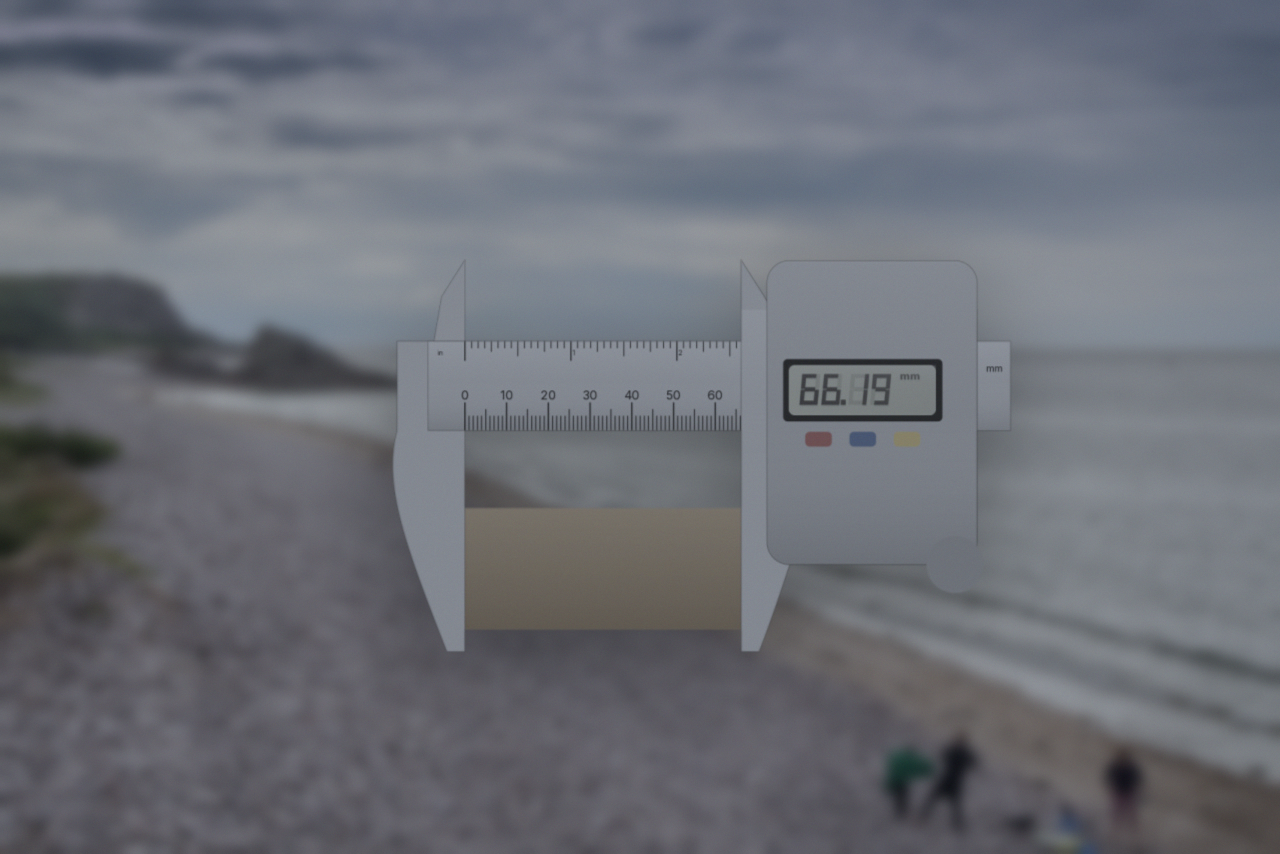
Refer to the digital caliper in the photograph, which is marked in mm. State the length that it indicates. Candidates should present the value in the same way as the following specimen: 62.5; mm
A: 66.19; mm
